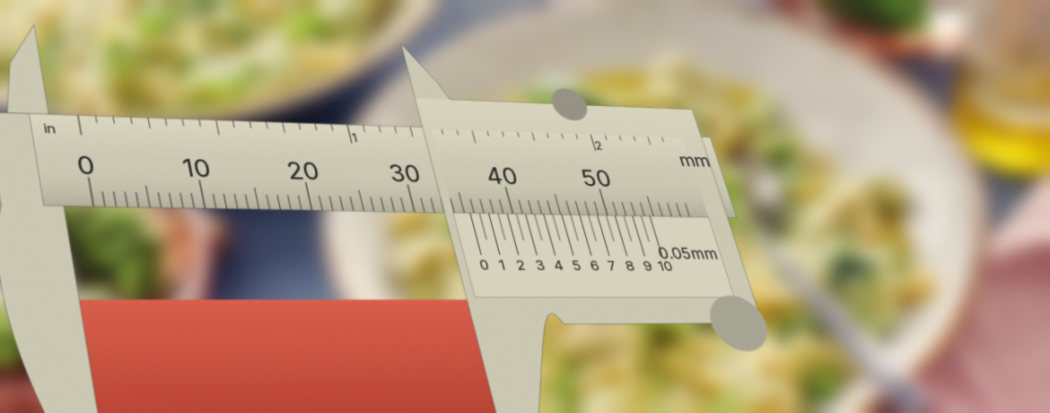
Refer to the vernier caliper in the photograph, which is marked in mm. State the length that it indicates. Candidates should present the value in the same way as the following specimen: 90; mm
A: 35.6; mm
